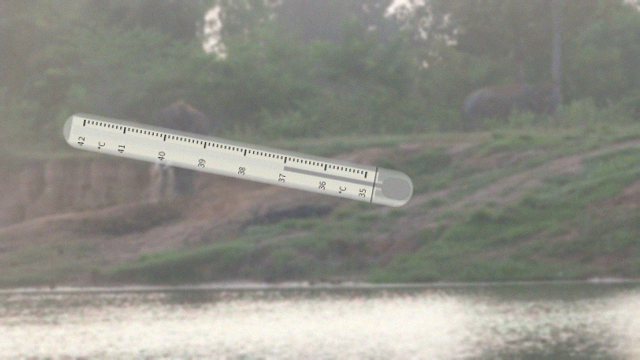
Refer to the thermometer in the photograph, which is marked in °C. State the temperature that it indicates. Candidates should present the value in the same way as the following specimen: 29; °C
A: 37; °C
